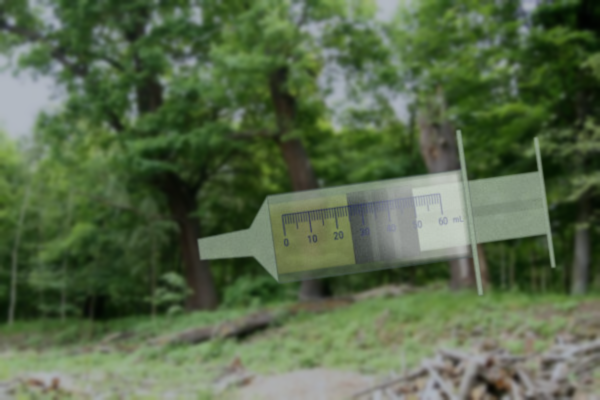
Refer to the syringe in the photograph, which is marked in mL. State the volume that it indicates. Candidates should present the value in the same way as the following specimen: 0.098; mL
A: 25; mL
